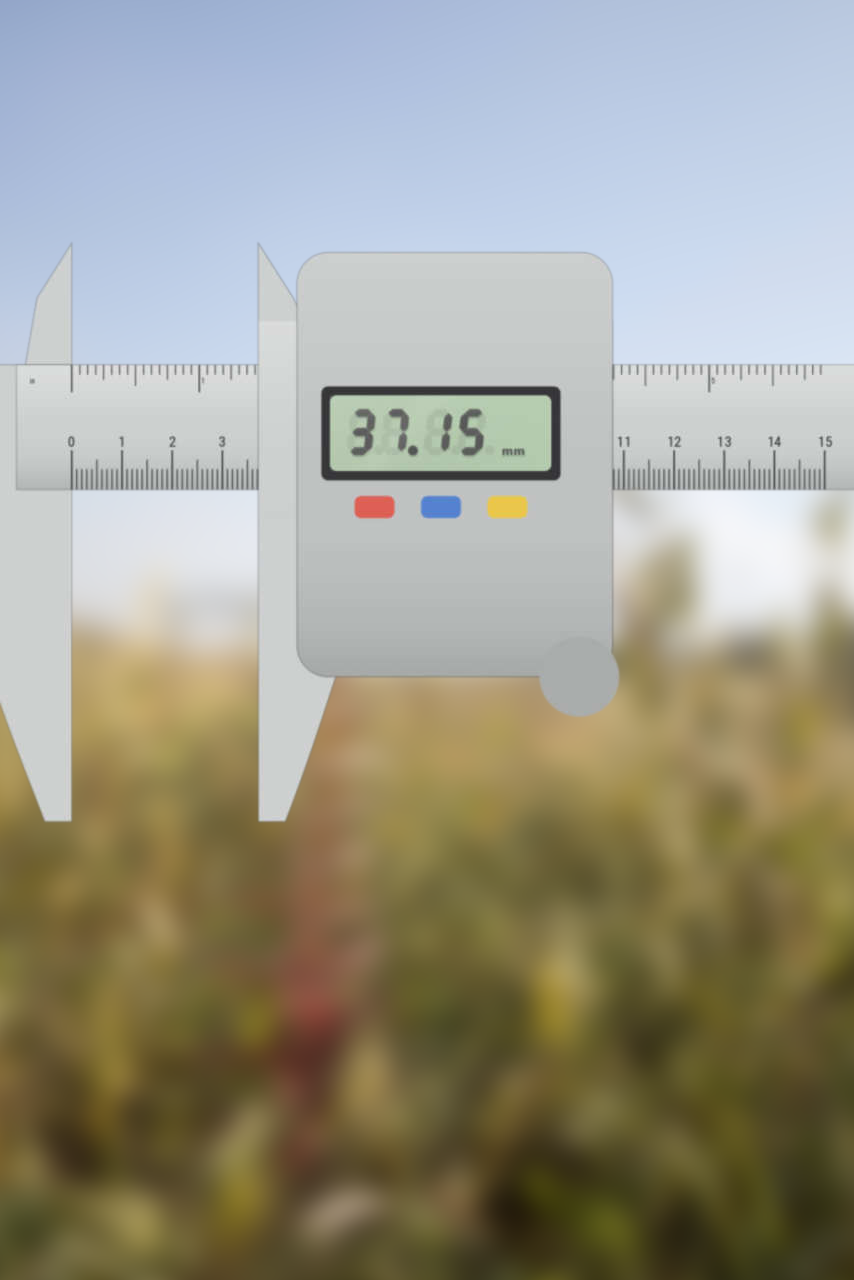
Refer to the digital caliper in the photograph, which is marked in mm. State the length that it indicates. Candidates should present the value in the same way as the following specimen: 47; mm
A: 37.15; mm
